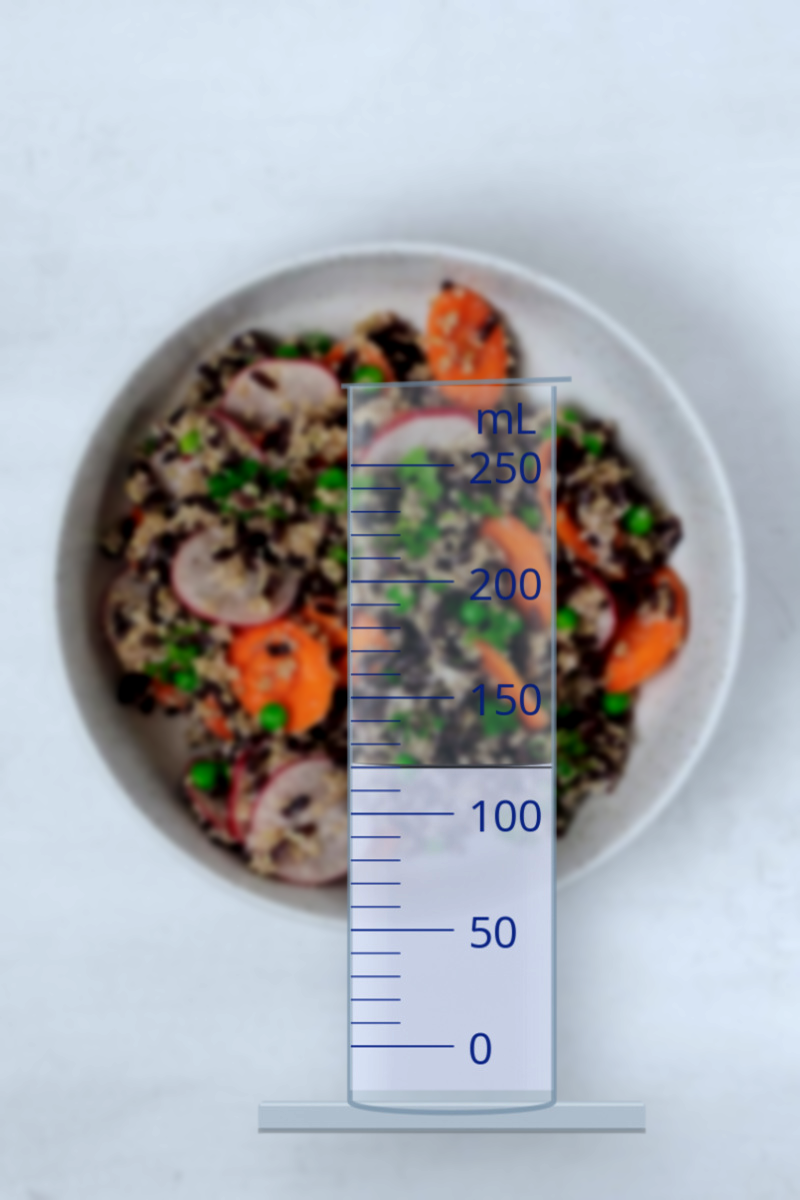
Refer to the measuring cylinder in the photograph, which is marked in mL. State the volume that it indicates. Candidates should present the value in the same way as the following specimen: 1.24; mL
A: 120; mL
